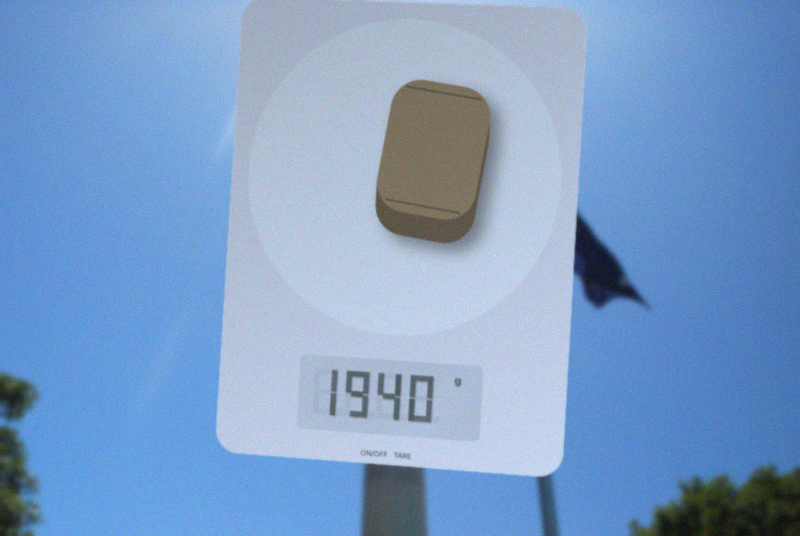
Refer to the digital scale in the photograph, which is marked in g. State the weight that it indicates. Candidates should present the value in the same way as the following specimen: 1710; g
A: 1940; g
